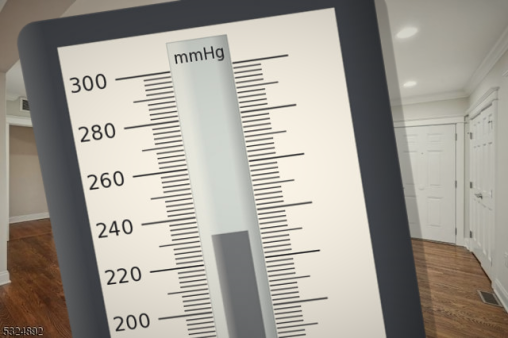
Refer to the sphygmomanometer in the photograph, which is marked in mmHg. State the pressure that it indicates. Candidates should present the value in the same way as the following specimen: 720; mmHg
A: 232; mmHg
